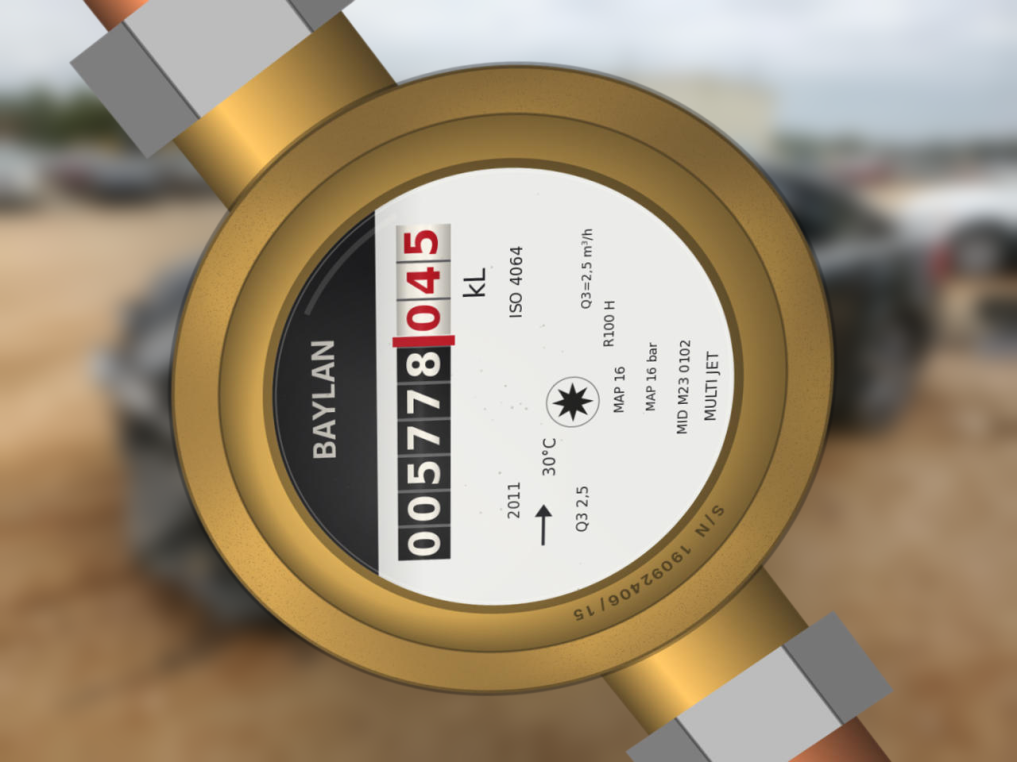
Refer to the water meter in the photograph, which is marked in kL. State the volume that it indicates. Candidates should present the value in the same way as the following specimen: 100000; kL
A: 5778.045; kL
